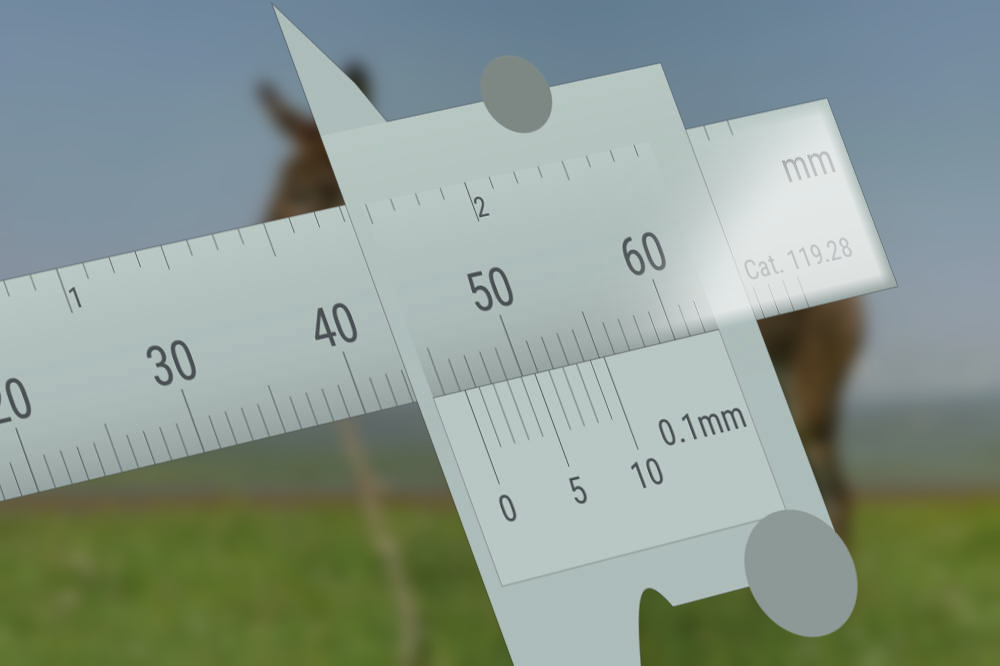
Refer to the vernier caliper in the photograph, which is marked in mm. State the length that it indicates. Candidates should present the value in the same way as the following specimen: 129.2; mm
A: 46.3; mm
